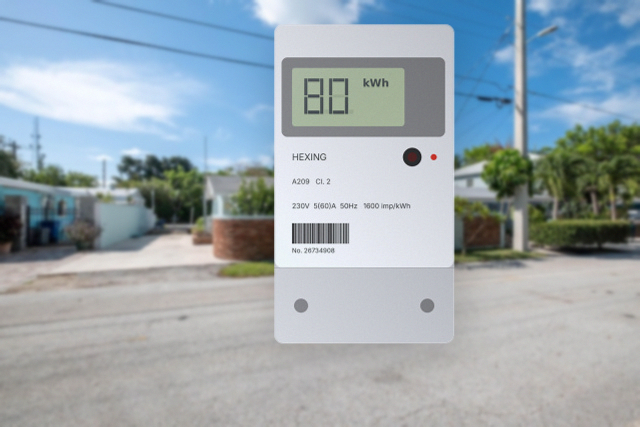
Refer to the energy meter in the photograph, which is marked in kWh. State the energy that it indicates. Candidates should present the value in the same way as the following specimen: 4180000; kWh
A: 80; kWh
